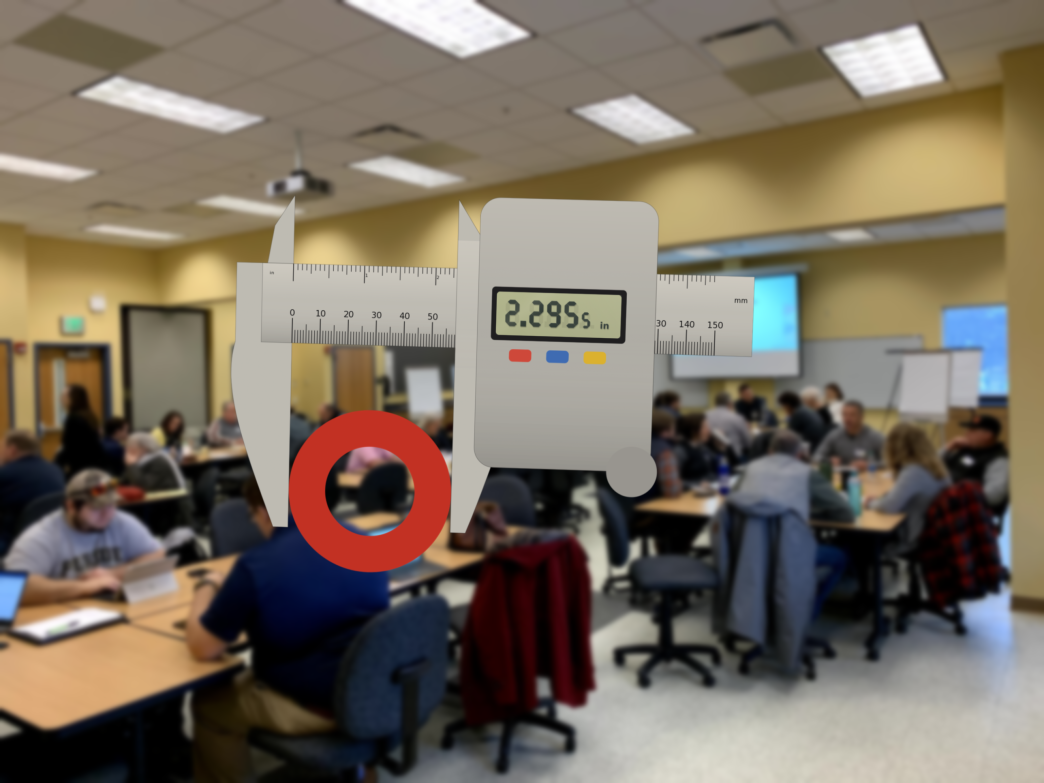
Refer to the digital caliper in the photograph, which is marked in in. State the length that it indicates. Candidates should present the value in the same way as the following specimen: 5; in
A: 2.2955; in
